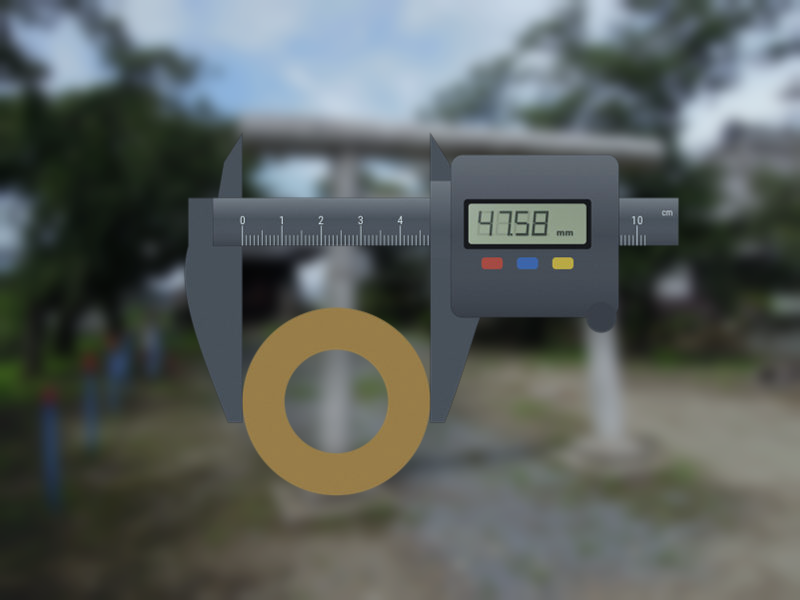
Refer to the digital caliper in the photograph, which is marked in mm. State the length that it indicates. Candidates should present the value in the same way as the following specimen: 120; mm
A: 47.58; mm
